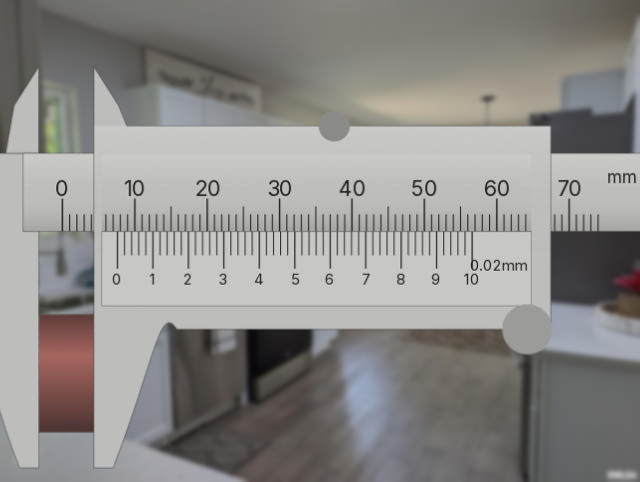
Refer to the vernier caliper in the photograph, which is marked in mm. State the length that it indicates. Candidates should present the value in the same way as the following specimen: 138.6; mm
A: 7.6; mm
